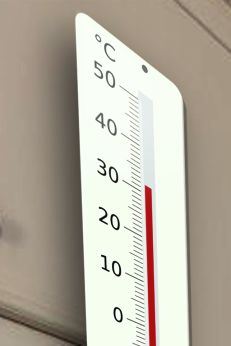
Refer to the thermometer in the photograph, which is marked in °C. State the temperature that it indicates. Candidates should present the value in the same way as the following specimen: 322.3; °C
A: 32; °C
